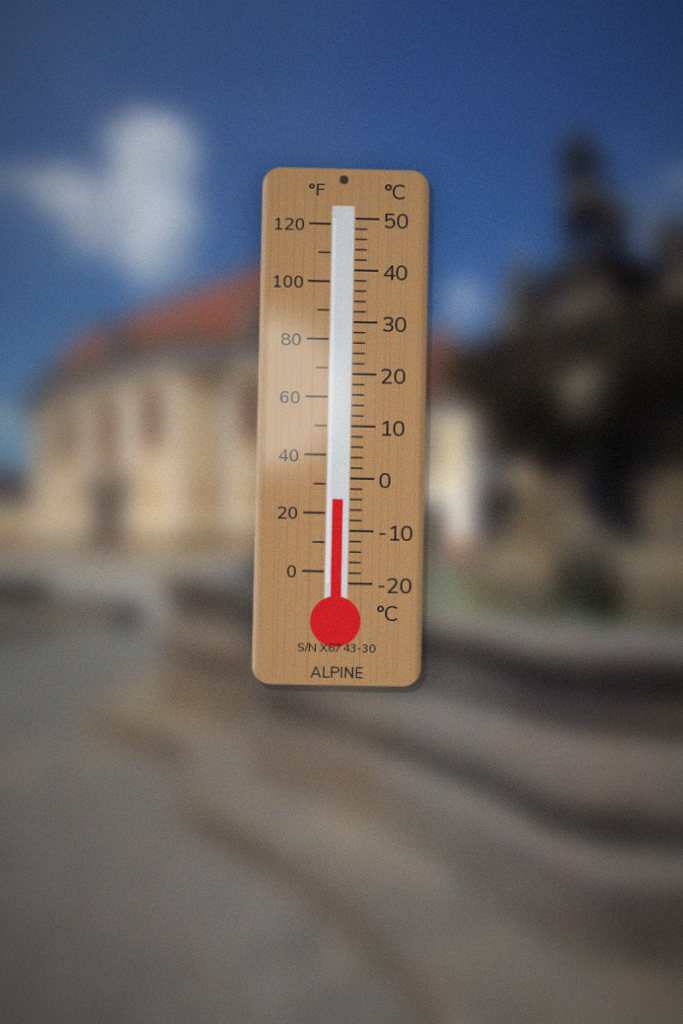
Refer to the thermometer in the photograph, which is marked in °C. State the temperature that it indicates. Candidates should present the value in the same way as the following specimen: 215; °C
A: -4; °C
